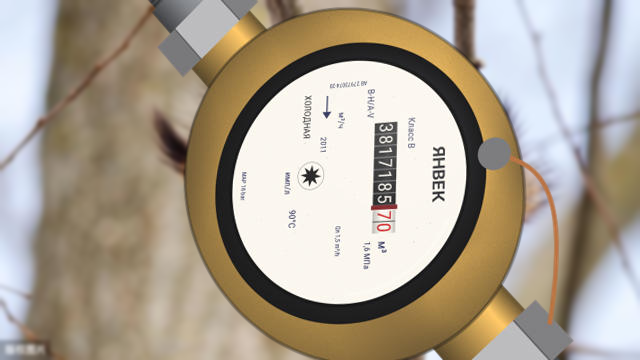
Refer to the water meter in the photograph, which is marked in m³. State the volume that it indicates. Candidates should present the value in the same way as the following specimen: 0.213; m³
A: 3817185.70; m³
